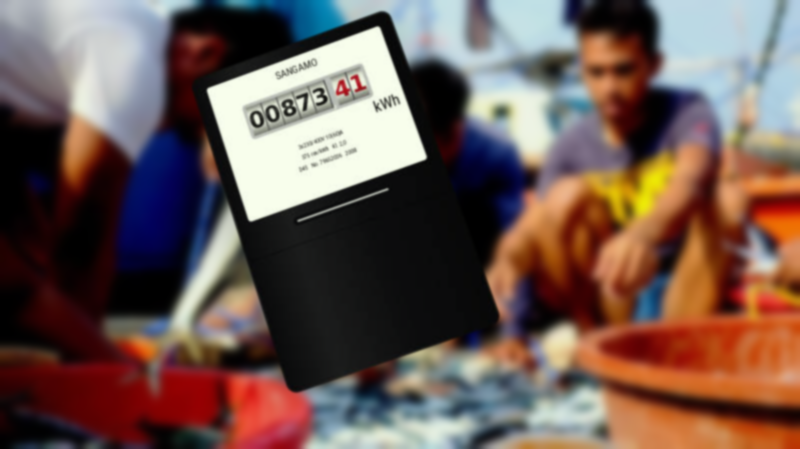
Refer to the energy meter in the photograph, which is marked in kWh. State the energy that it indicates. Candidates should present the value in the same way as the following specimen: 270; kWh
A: 873.41; kWh
